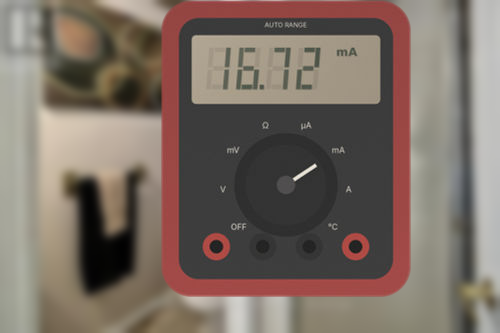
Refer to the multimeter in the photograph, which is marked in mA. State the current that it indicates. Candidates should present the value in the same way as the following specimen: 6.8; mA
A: 16.72; mA
